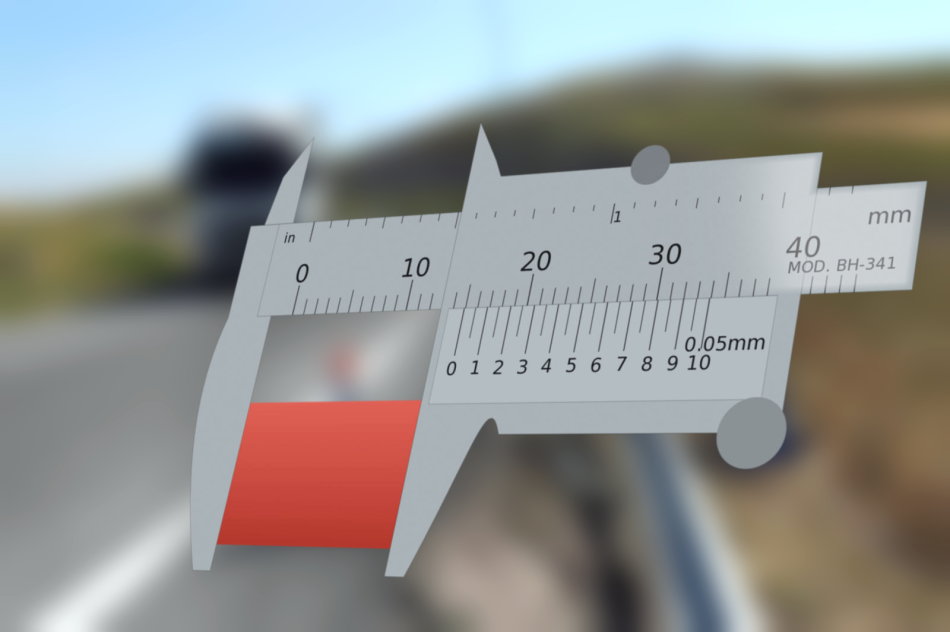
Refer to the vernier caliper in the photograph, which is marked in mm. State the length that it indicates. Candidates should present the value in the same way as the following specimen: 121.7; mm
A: 14.9; mm
